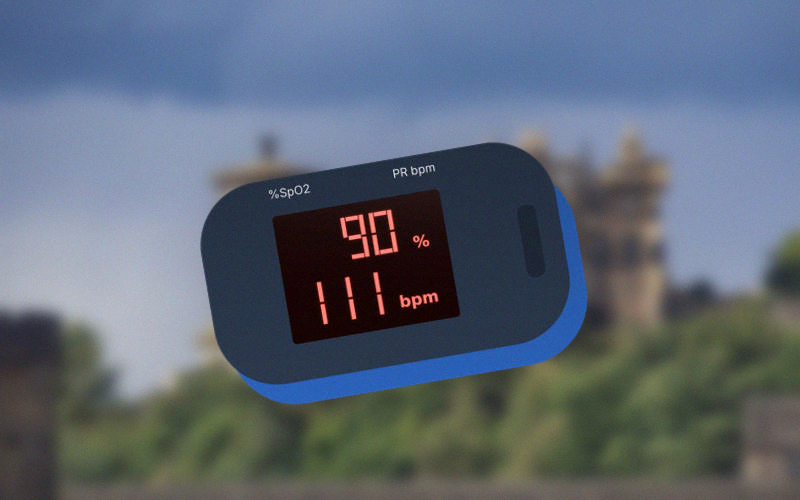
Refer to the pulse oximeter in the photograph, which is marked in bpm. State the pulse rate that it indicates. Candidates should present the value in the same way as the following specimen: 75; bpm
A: 111; bpm
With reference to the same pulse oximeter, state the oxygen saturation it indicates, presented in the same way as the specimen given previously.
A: 90; %
